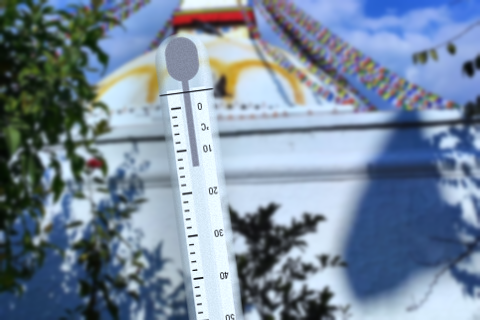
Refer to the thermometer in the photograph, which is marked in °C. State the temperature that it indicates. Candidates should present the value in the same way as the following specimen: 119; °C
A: 14; °C
